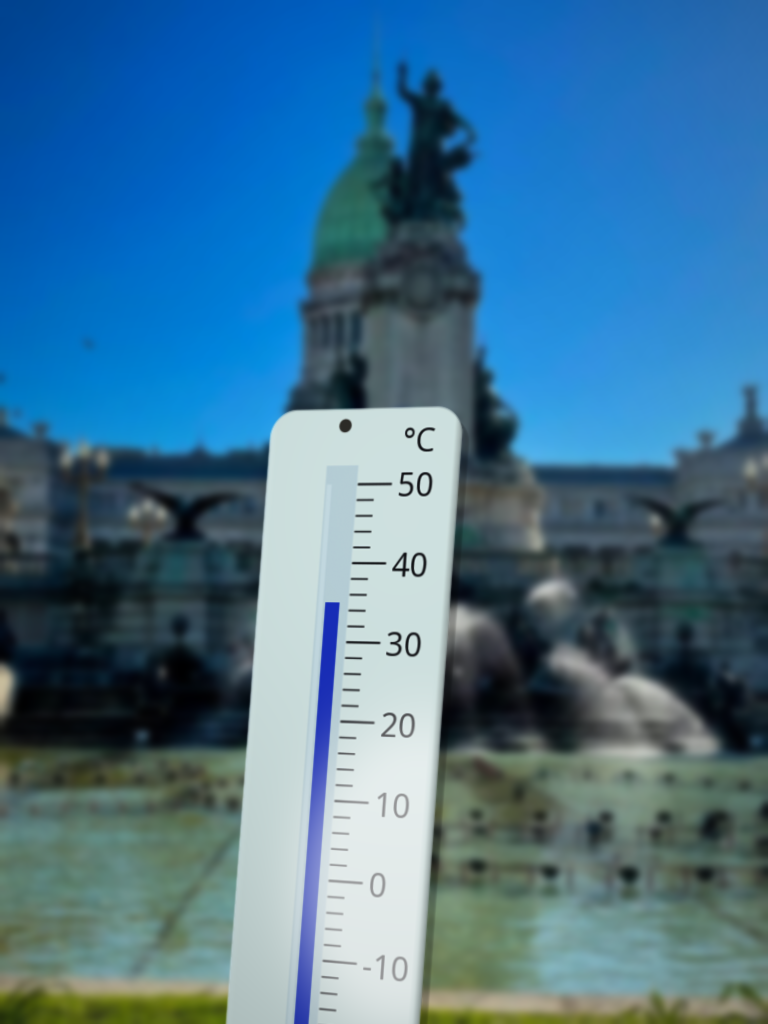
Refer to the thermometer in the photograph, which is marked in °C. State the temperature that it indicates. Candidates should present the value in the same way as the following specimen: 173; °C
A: 35; °C
